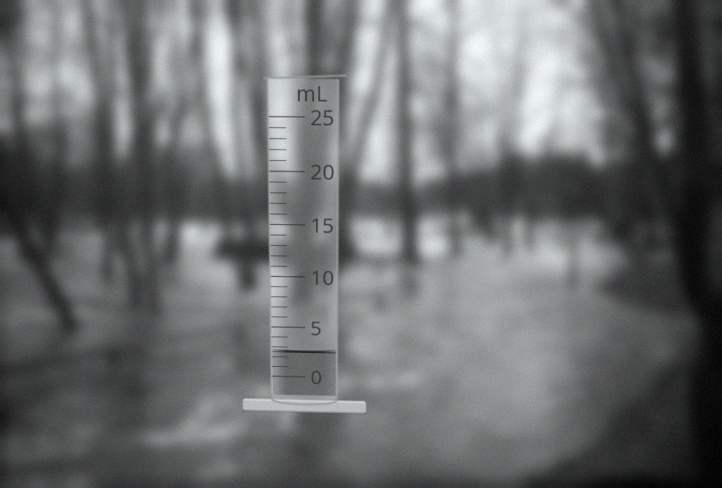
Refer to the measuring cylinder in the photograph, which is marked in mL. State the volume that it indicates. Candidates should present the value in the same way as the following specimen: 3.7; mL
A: 2.5; mL
